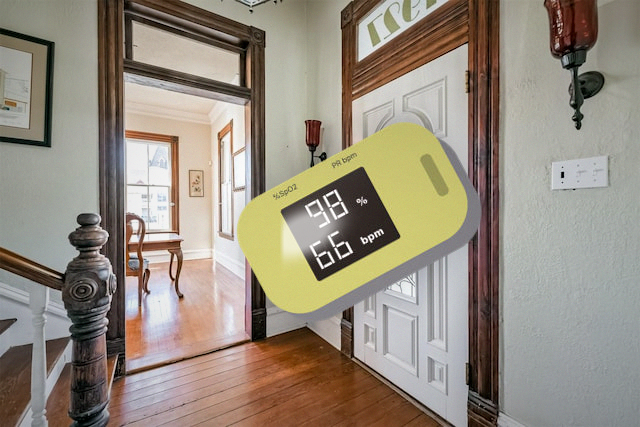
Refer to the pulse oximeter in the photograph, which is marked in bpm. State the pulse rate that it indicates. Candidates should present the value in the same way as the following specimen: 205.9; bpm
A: 66; bpm
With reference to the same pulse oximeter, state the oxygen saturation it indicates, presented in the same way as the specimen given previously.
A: 98; %
